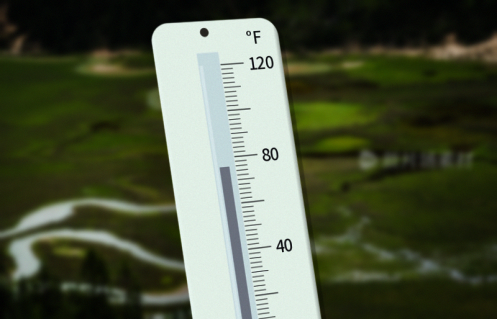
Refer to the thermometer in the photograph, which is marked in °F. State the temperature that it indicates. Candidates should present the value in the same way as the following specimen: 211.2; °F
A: 76; °F
